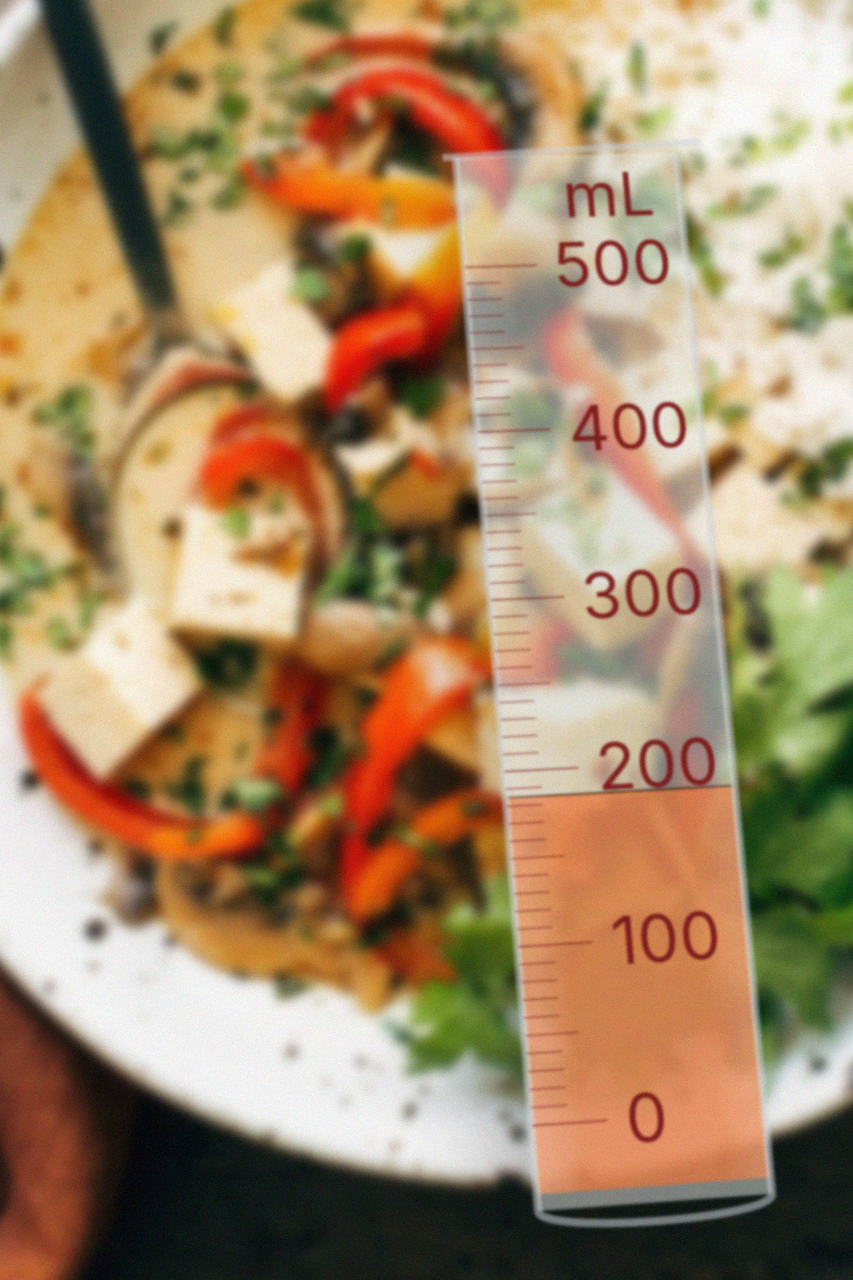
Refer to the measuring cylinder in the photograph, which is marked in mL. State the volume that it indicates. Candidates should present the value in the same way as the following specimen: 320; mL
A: 185; mL
